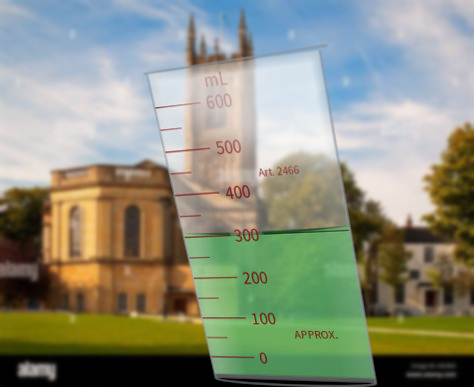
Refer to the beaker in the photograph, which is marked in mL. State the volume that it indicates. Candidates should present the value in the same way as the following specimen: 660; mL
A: 300; mL
